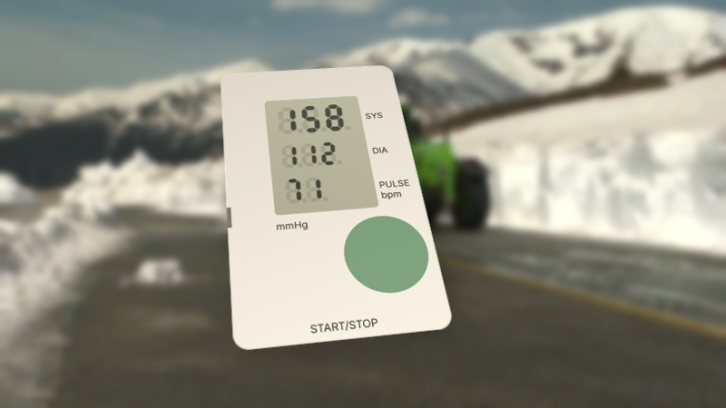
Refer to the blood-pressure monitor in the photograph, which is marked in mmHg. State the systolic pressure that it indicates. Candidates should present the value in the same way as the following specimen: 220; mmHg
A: 158; mmHg
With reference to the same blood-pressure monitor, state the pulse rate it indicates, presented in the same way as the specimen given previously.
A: 71; bpm
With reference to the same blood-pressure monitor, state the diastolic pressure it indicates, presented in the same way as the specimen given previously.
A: 112; mmHg
